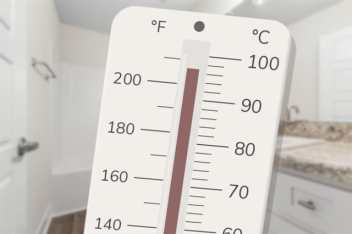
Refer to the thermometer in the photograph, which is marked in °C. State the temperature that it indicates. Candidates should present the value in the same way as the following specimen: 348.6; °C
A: 97; °C
